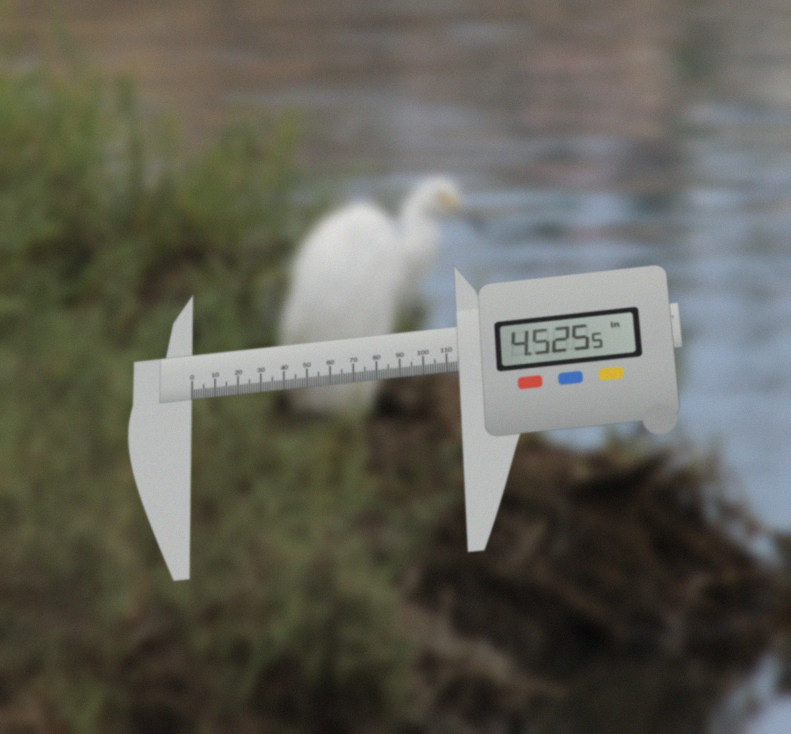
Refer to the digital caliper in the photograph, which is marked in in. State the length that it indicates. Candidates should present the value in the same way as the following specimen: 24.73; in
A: 4.5255; in
